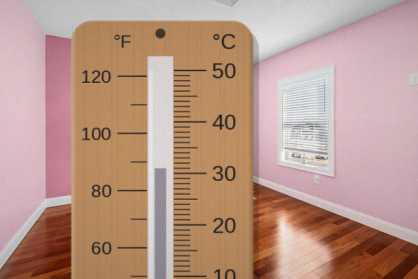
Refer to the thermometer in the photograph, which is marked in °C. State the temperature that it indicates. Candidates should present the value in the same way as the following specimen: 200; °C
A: 31; °C
